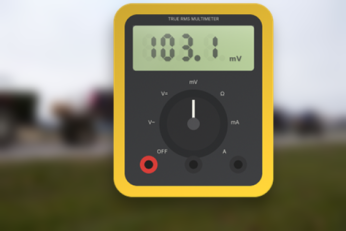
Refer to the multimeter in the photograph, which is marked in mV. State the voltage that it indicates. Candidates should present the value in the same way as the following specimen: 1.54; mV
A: 103.1; mV
